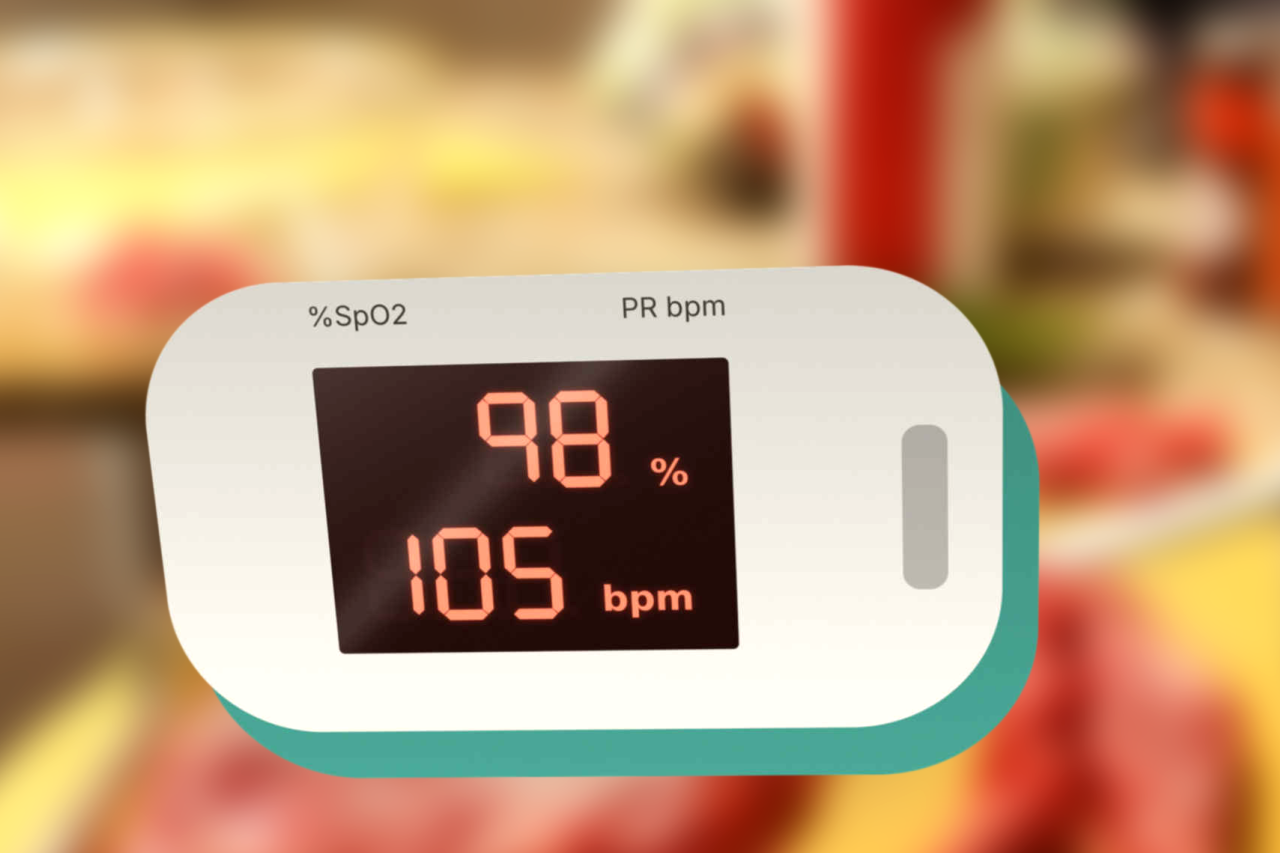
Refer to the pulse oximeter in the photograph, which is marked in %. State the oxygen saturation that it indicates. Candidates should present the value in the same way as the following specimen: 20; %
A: 98; %
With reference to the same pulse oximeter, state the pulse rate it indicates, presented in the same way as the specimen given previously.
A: 105; bpm
